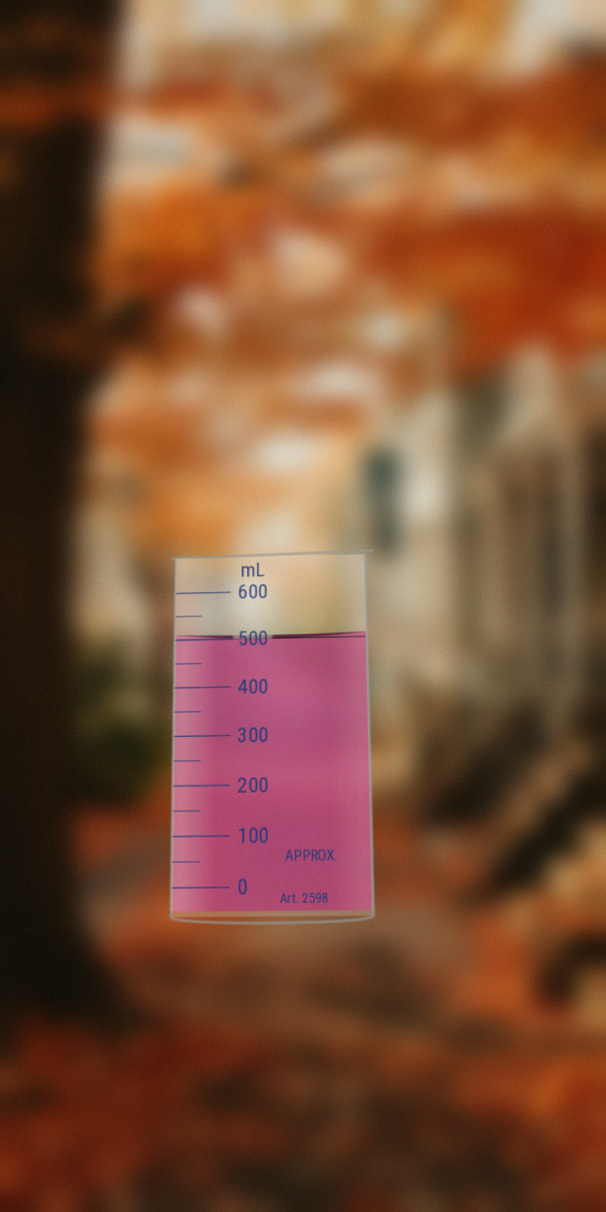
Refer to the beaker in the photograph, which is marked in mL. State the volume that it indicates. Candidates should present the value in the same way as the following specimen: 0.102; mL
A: 500; mL
